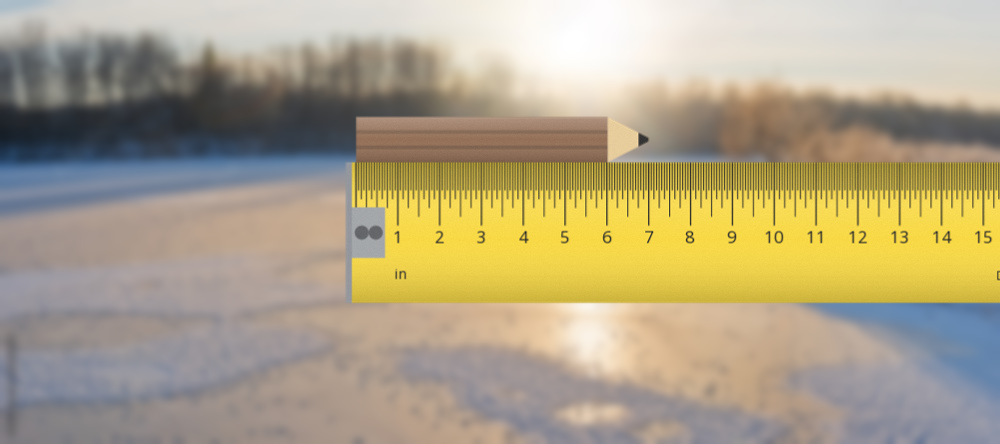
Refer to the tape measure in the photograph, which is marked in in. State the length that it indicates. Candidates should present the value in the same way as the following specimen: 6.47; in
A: 7; in
